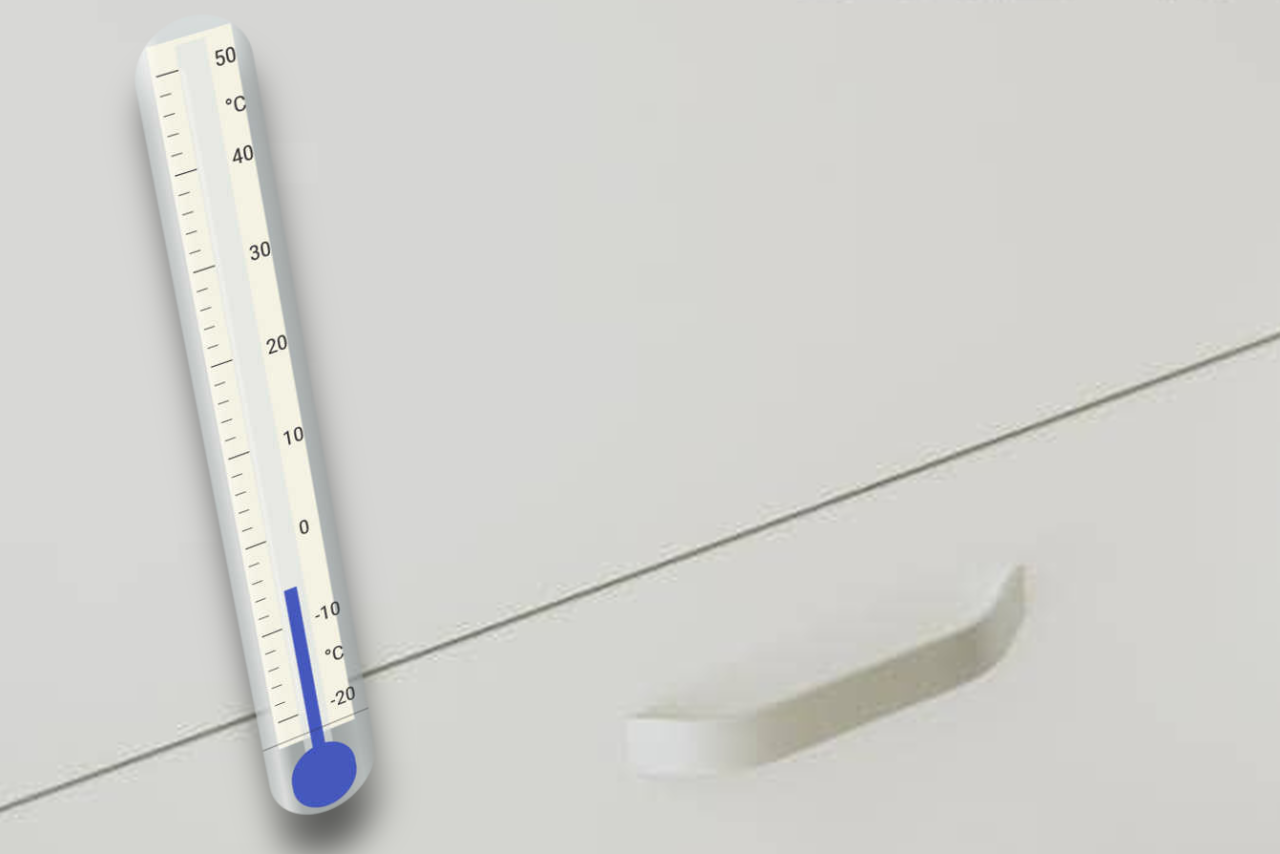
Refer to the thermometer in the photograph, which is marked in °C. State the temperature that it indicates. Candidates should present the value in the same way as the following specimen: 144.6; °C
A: -6; °C
